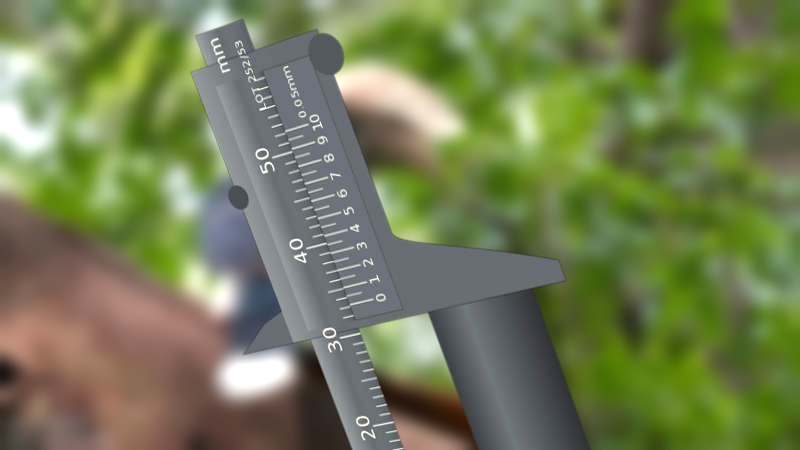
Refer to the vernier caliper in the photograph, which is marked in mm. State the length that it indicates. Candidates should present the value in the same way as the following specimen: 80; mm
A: 33.2; mm
